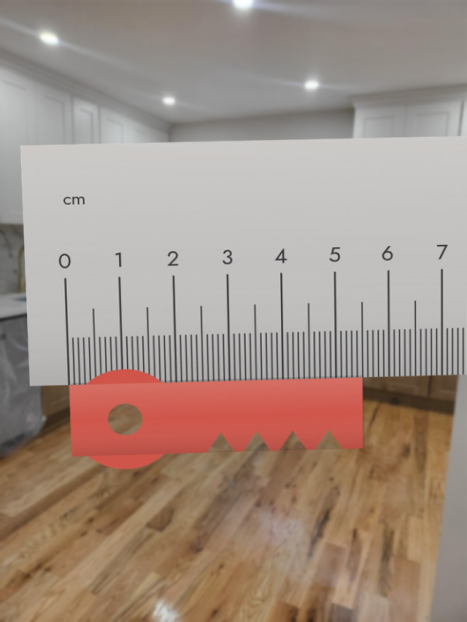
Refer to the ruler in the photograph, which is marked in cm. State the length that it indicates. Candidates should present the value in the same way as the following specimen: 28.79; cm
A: 5.5; cm
